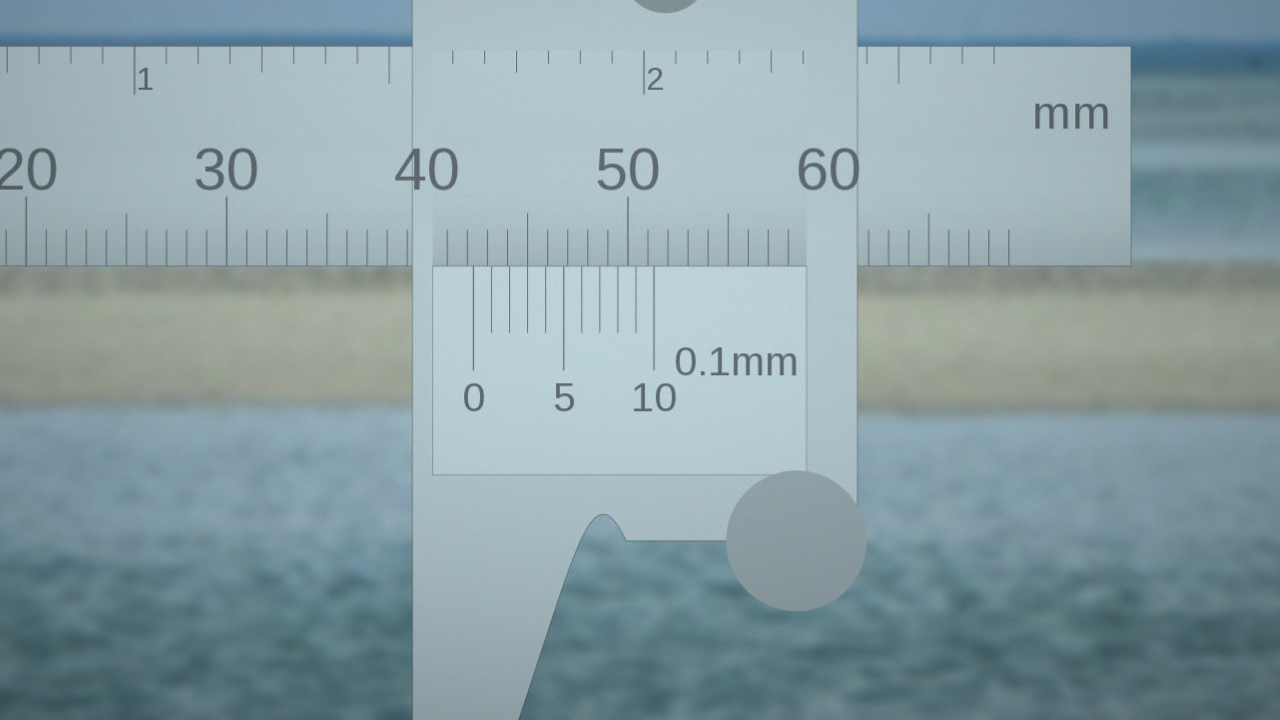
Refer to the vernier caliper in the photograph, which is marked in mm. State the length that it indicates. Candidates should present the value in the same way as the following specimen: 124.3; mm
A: 42.3; mm
